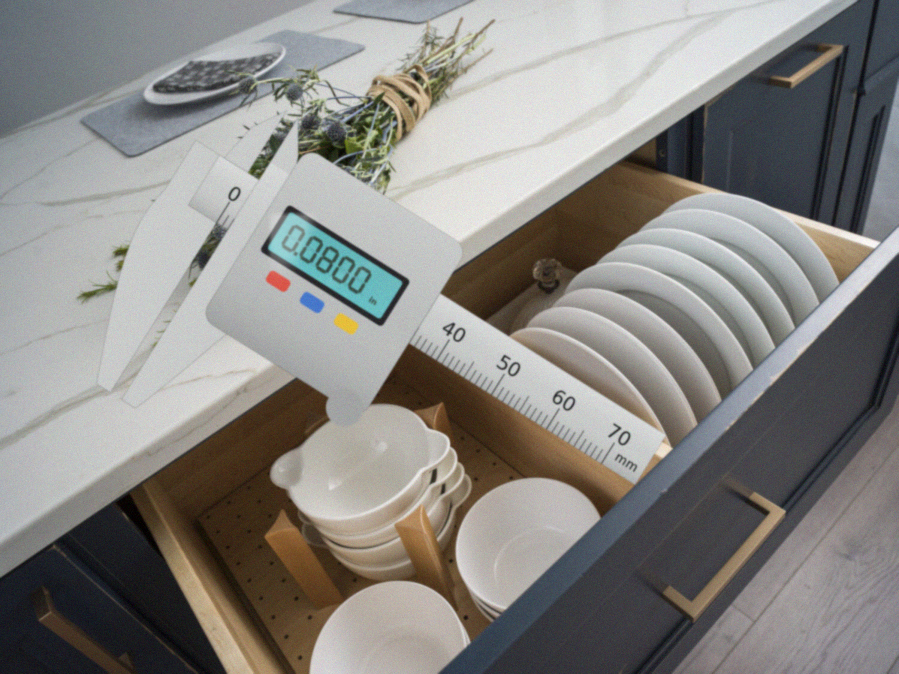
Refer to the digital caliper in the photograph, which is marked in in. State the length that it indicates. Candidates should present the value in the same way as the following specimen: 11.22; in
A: 0.0800; in
